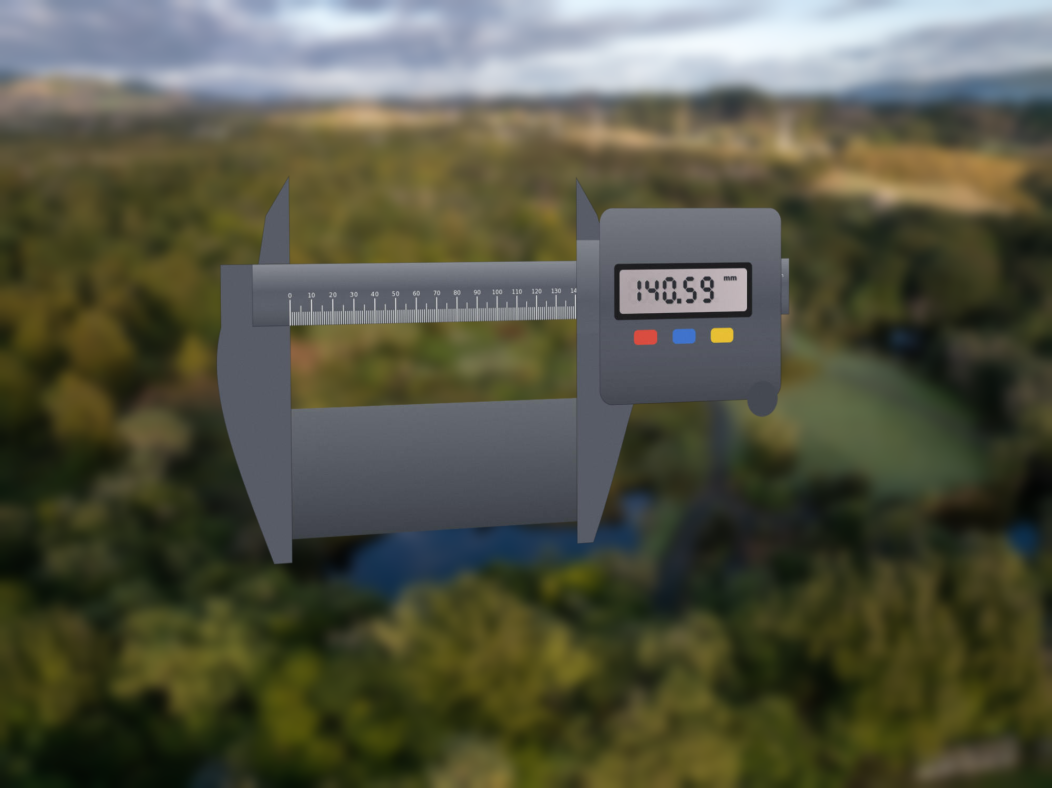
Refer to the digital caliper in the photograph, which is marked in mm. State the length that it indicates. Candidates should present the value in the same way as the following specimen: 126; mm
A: 140.59; mm
